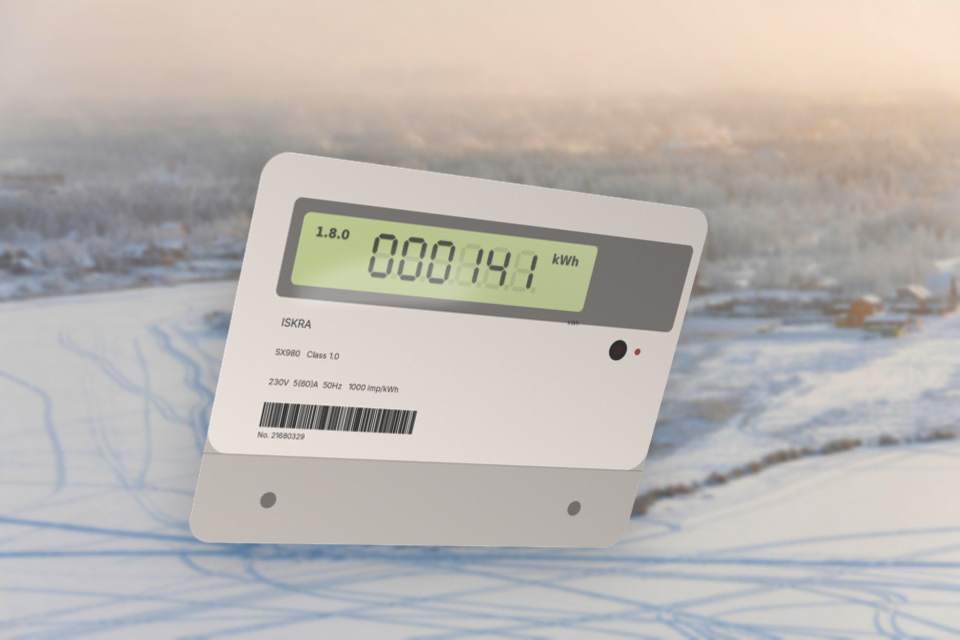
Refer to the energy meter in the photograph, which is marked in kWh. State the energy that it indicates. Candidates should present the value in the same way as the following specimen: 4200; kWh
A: 141; kWh
